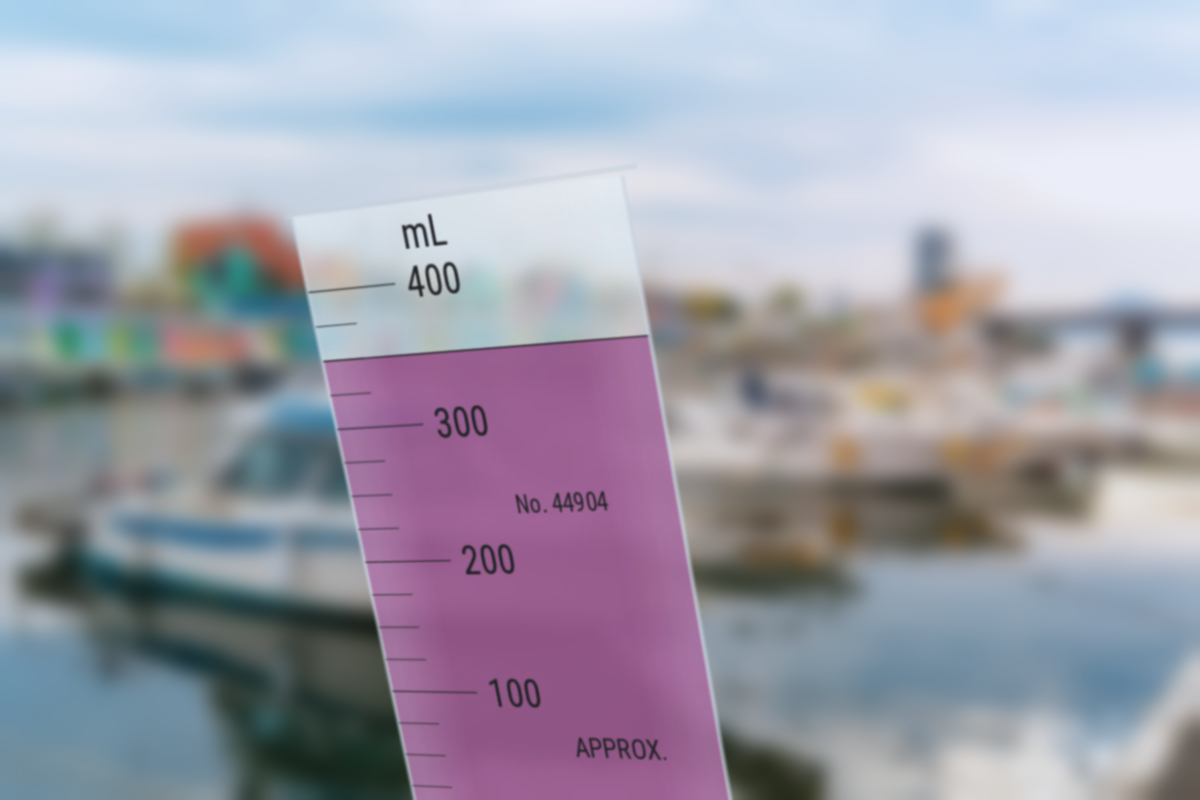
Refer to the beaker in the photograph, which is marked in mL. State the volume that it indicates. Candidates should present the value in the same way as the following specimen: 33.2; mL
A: 350; mL
